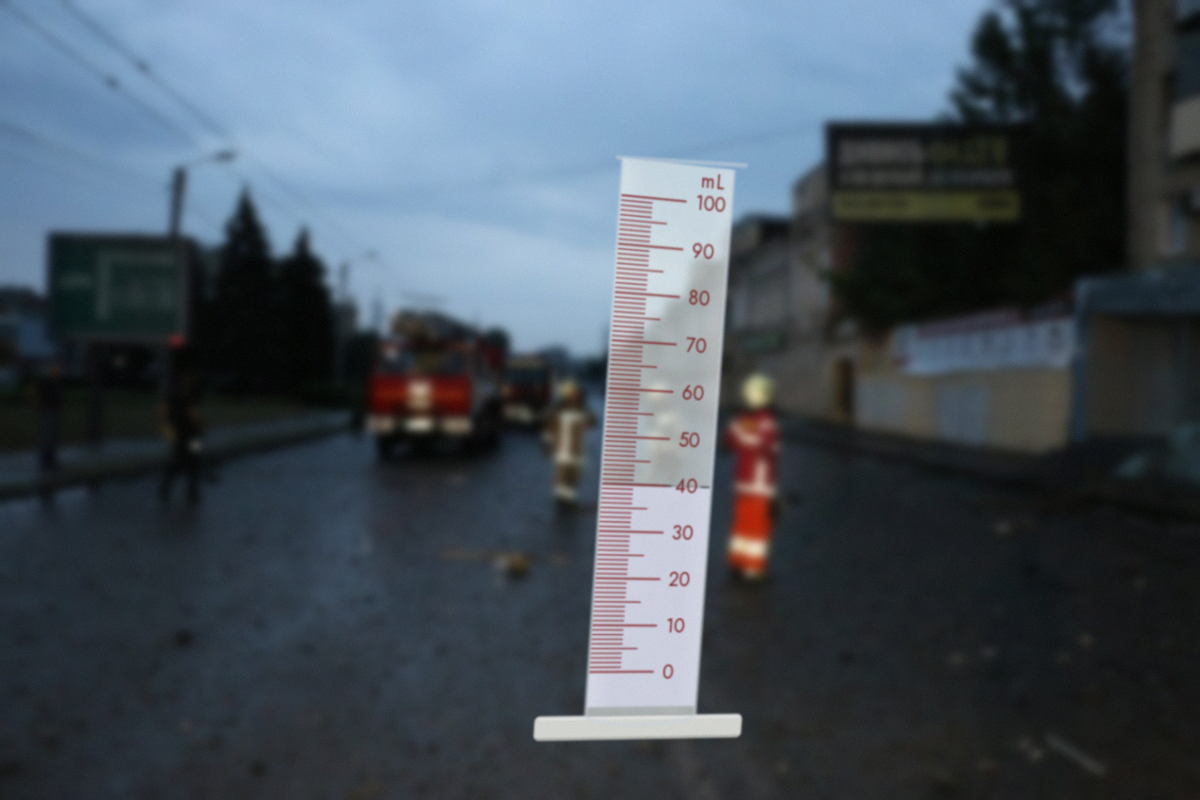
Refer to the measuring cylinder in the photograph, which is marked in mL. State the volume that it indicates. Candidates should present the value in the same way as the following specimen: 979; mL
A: 40; mL
